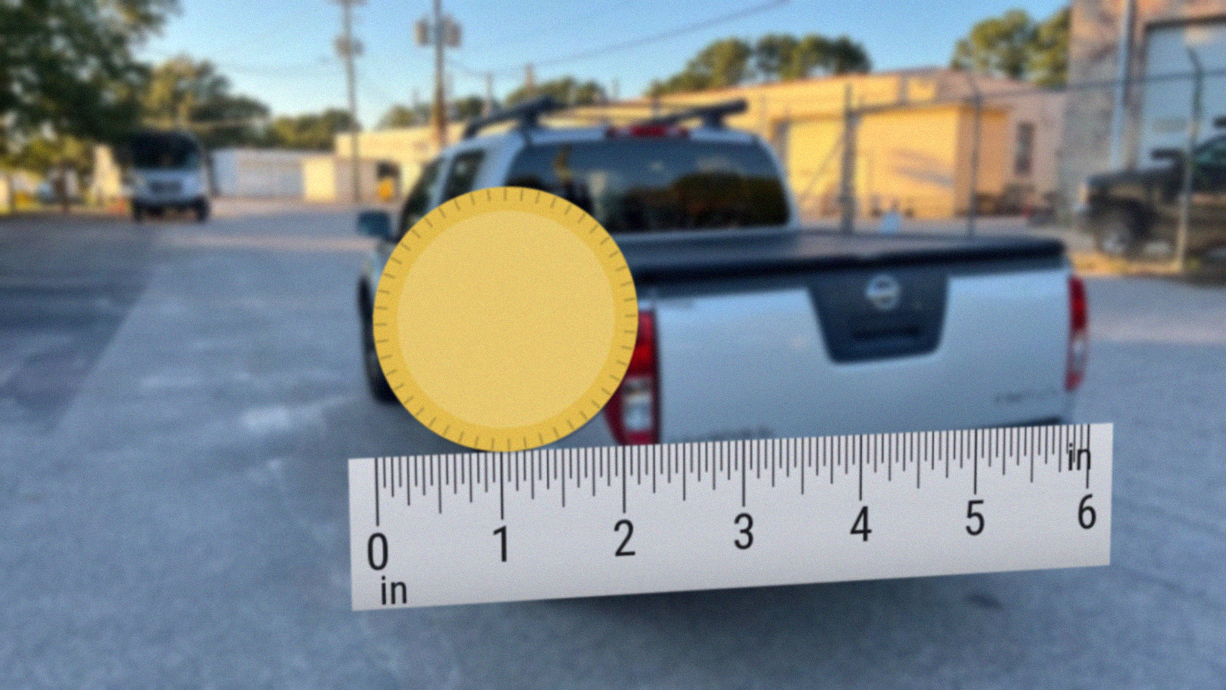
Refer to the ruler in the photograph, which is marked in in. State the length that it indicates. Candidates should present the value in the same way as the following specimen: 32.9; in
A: 2.125; in
